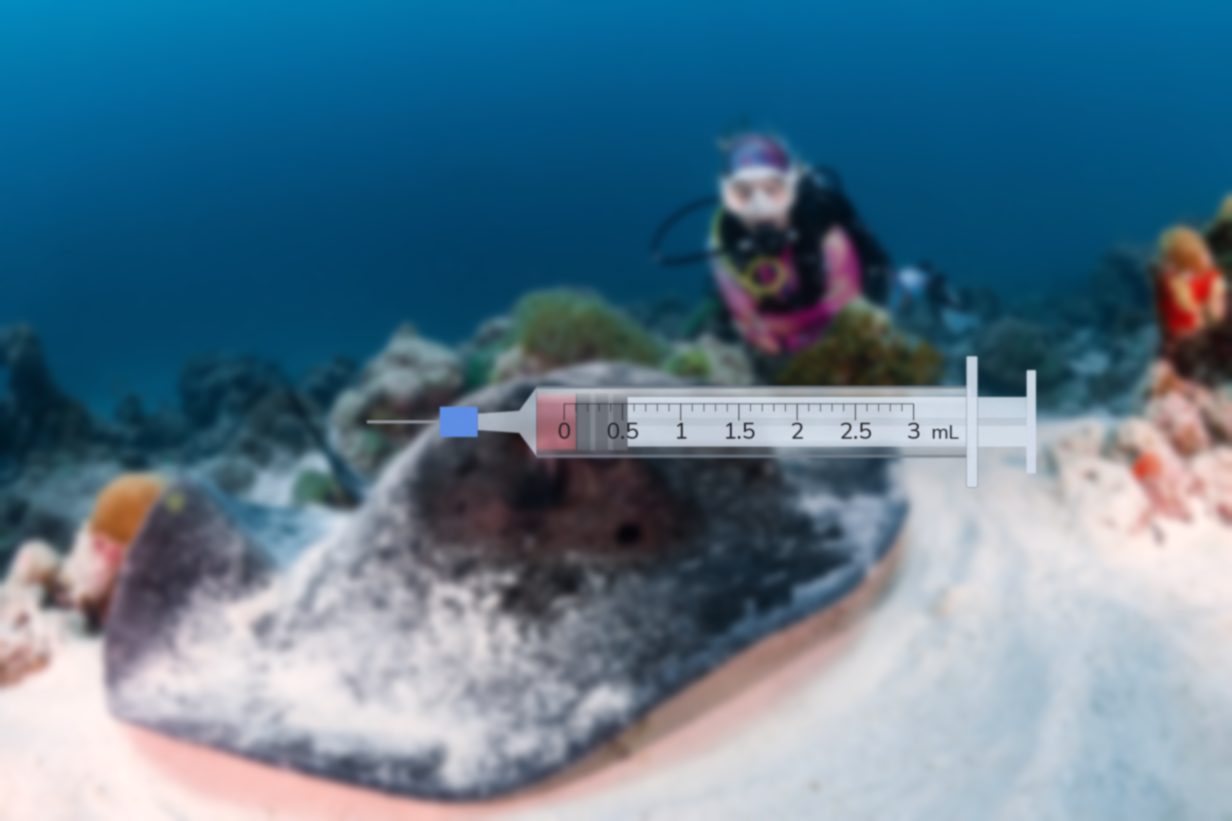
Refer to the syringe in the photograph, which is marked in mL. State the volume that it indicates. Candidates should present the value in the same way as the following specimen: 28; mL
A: 0.1; mL
